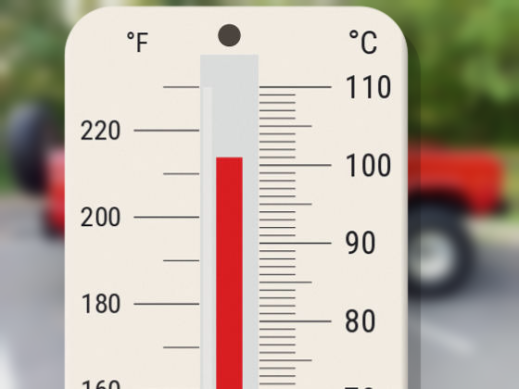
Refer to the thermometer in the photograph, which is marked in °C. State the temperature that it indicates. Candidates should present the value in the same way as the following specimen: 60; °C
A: 101; °C
